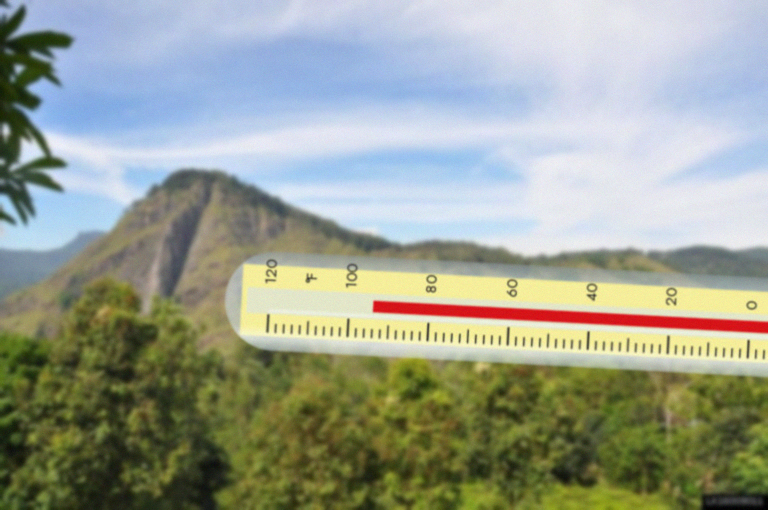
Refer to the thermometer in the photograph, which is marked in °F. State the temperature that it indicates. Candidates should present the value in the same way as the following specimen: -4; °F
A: 94; °F
